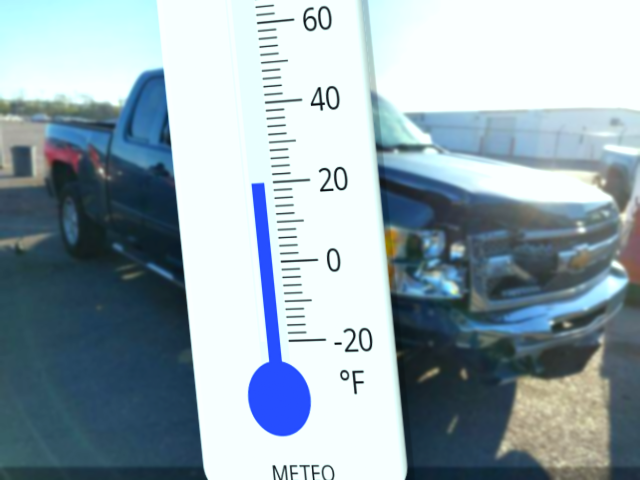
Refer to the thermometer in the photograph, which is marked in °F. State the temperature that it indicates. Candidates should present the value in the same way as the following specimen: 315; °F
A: 20; °F
